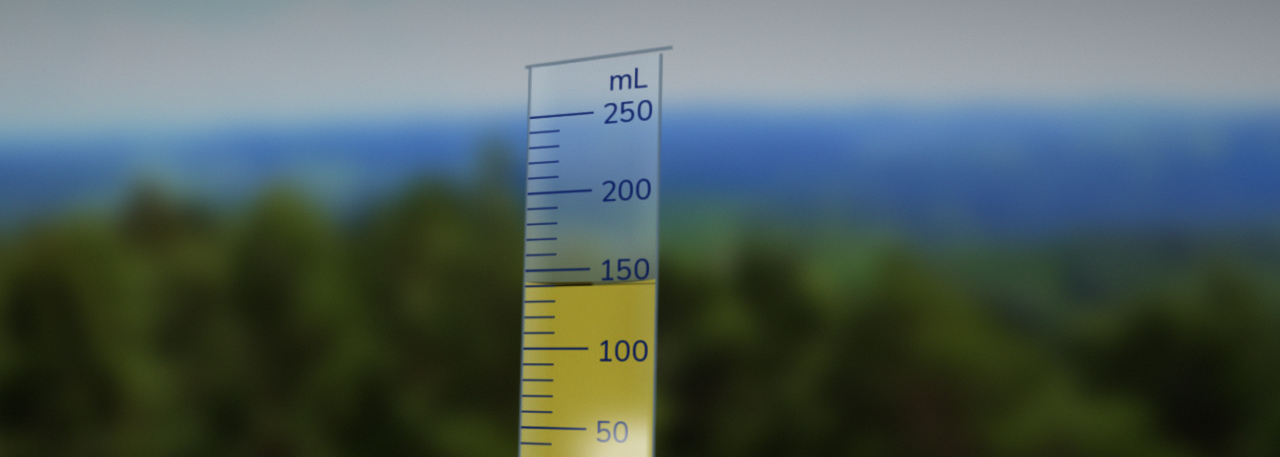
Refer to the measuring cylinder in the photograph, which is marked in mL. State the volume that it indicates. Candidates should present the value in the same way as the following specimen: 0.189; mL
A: 140; mL
